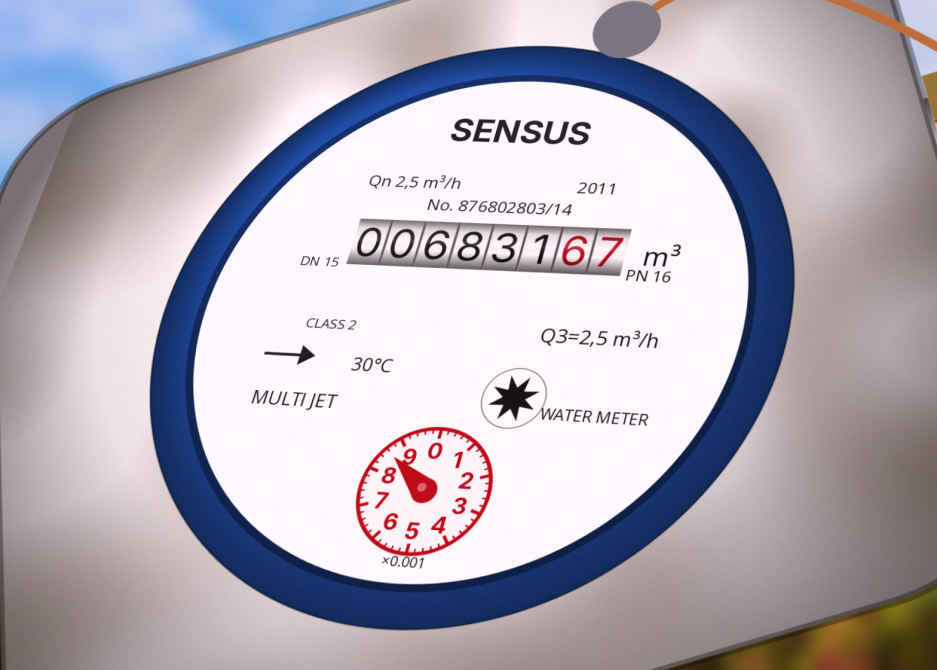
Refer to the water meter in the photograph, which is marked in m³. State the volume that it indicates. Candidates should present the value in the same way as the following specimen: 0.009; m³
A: 6831.678; m³
